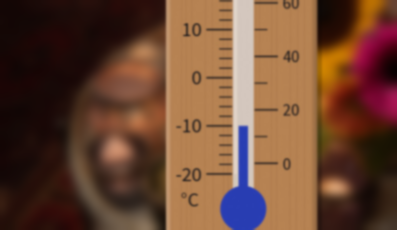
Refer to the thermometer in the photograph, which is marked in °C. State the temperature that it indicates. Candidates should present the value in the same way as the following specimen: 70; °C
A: -10; °C
